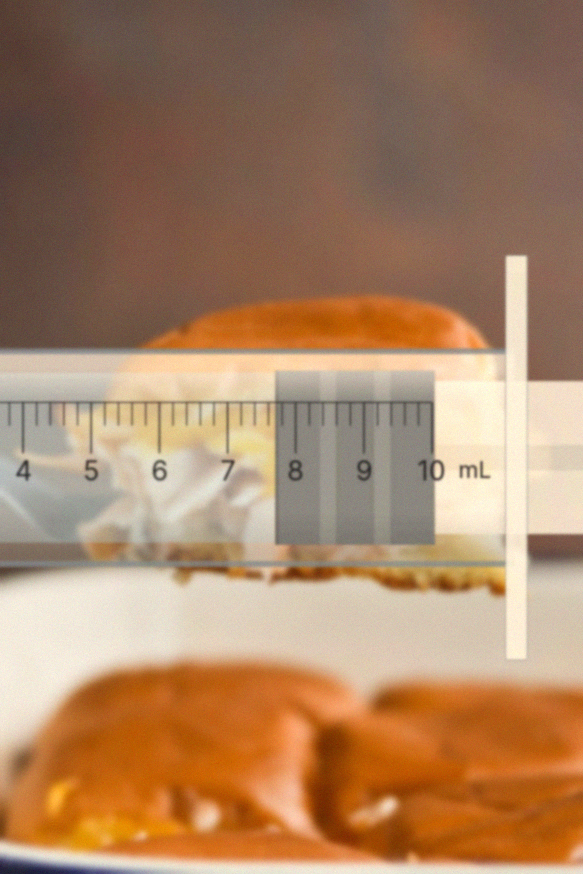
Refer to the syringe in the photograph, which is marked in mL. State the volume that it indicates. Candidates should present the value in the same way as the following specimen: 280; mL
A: 7.7; mL
